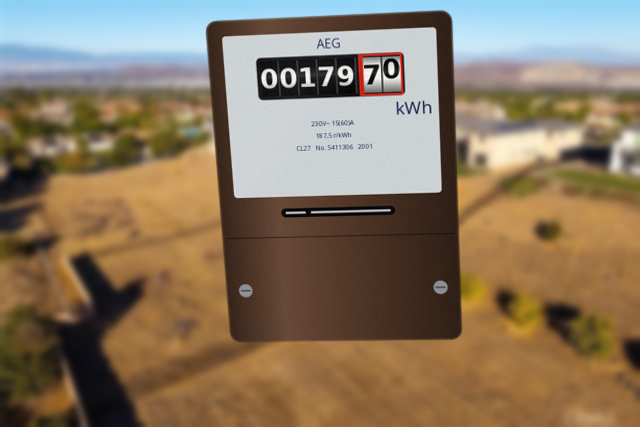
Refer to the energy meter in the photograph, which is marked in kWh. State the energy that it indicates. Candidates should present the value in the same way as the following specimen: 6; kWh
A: 179.70; kWh
